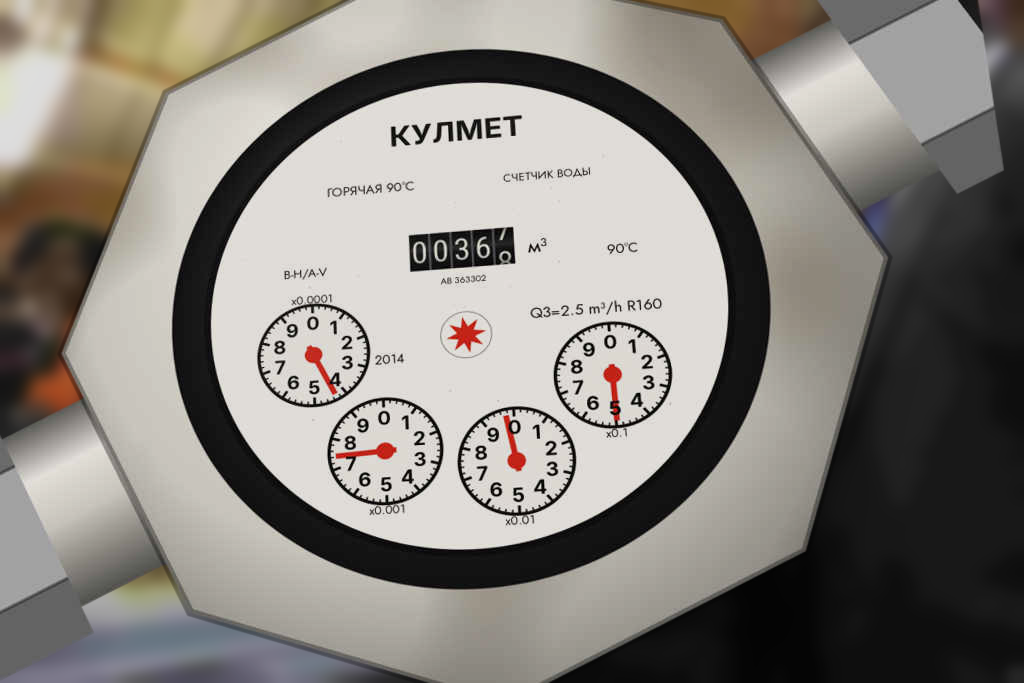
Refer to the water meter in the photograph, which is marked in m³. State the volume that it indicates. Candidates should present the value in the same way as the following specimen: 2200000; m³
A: 367.4974; m³
